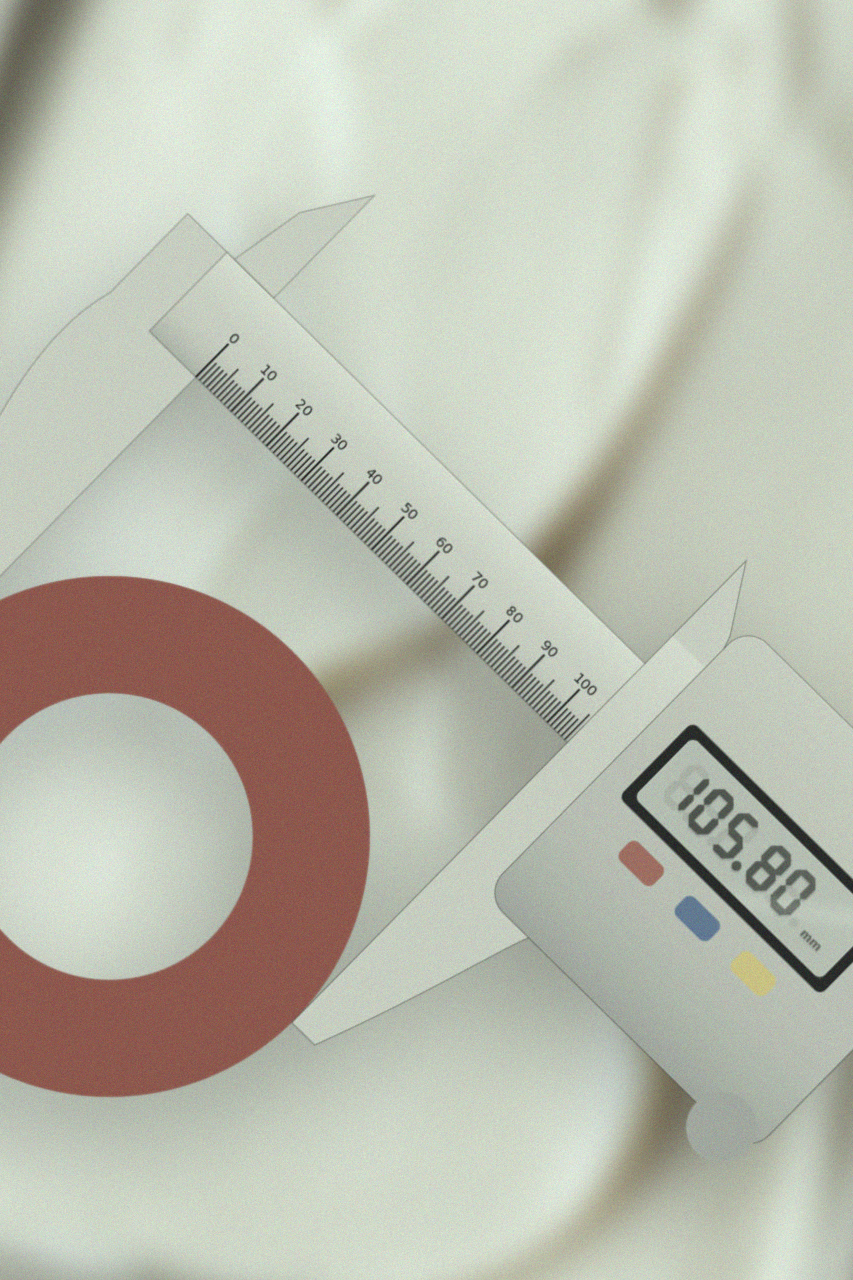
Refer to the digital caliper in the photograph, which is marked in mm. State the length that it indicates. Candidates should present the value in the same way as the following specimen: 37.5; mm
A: 105.80; mm
